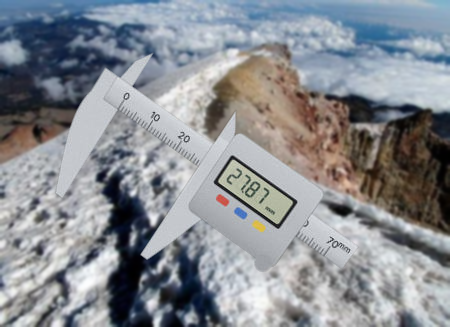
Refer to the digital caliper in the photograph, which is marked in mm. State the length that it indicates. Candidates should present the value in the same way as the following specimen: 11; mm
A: 27.87; mm
